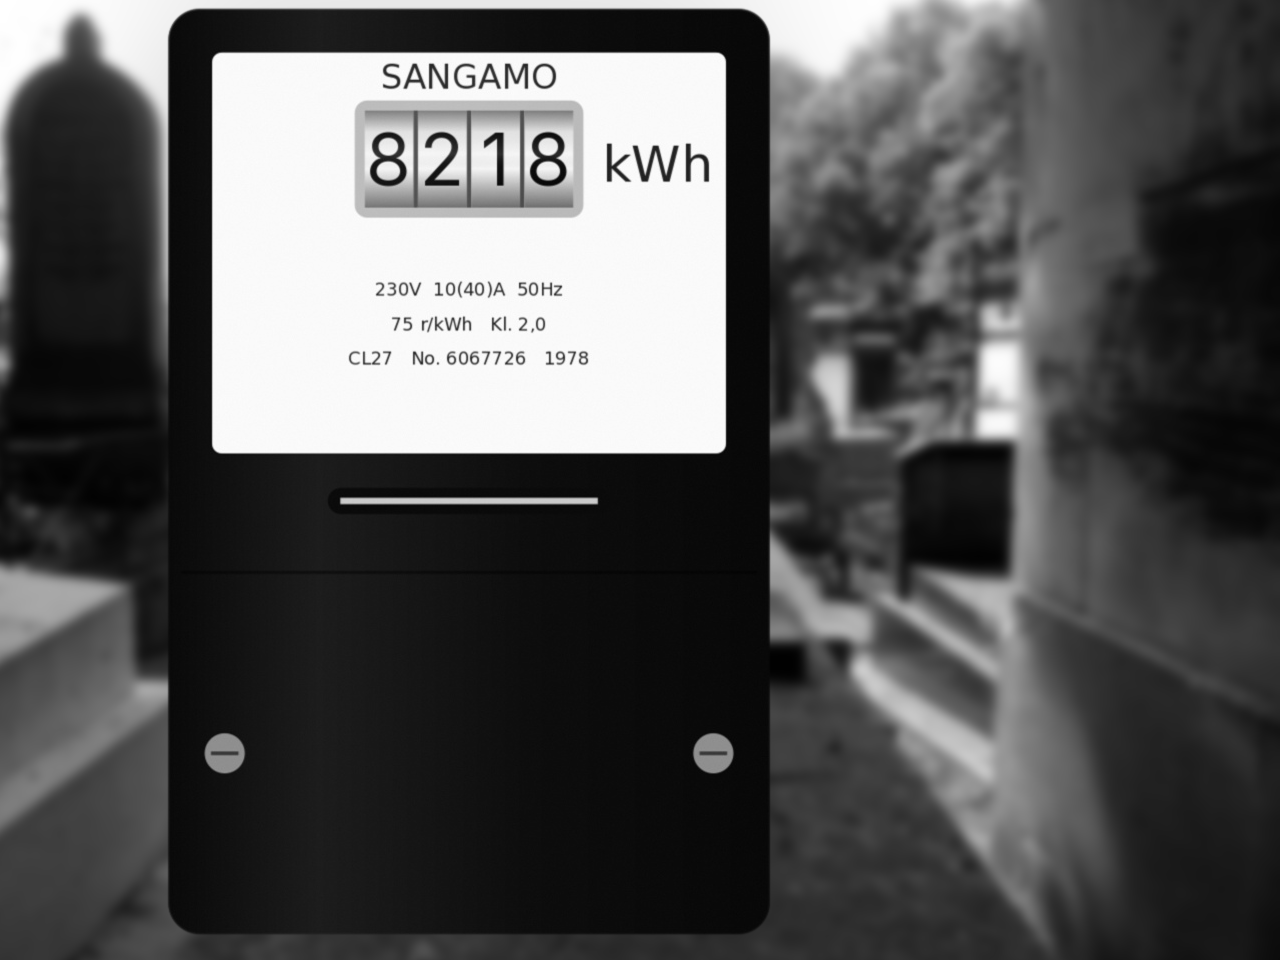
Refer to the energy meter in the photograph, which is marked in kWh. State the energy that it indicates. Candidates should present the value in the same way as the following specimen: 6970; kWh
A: 8218; kWh
